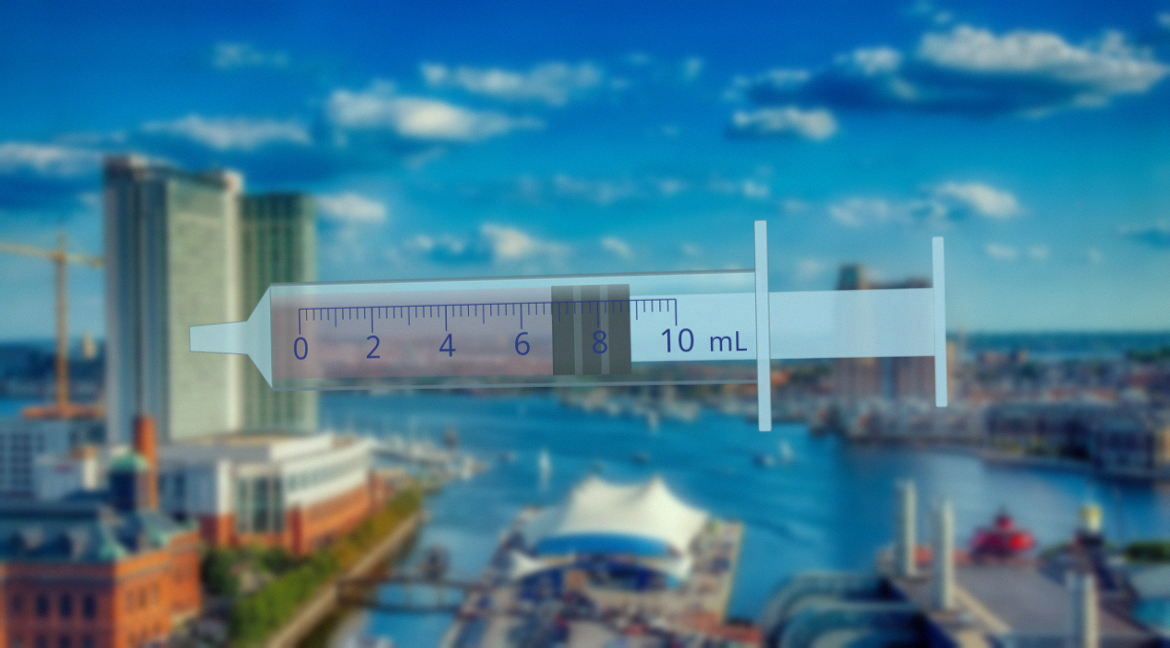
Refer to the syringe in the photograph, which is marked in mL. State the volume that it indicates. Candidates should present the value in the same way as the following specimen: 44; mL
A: 6.8; mL
